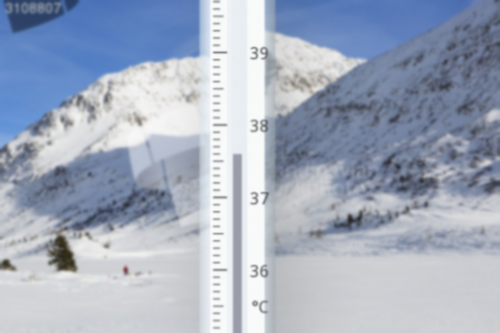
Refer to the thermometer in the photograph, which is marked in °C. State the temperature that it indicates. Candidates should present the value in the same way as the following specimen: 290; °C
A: 37.6; °C
